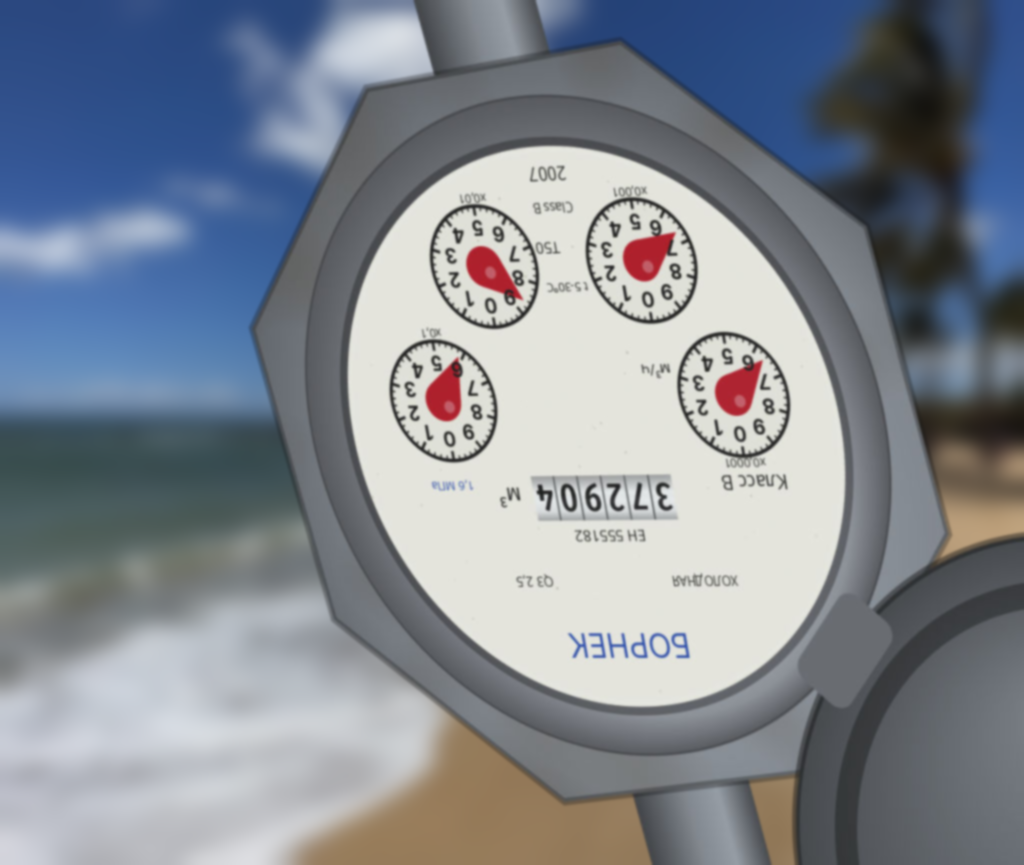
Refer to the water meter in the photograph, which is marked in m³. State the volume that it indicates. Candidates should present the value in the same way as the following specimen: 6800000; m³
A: 372904.5866; m³
